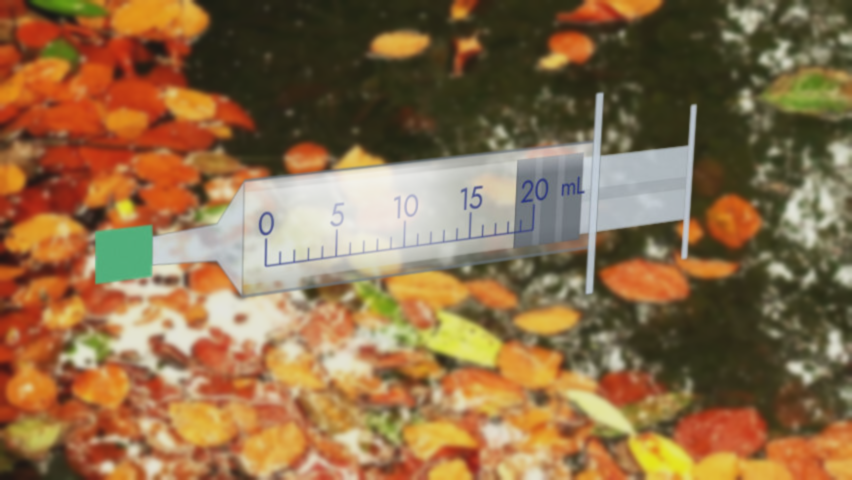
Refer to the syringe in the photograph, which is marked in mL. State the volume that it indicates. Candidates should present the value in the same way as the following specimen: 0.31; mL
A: 18.5; mL
